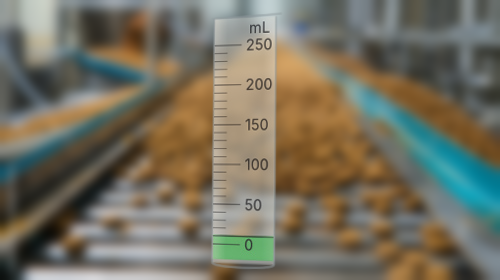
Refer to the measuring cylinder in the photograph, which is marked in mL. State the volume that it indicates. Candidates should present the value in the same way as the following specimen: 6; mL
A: 10; mL
